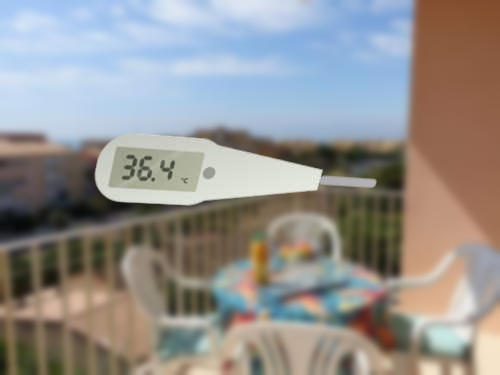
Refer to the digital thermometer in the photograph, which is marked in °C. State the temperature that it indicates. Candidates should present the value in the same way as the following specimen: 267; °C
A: 36.4; °C
